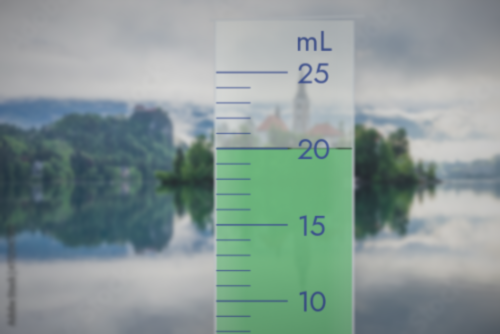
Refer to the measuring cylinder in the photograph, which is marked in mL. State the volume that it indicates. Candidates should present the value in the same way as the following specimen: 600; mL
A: 20; mL
